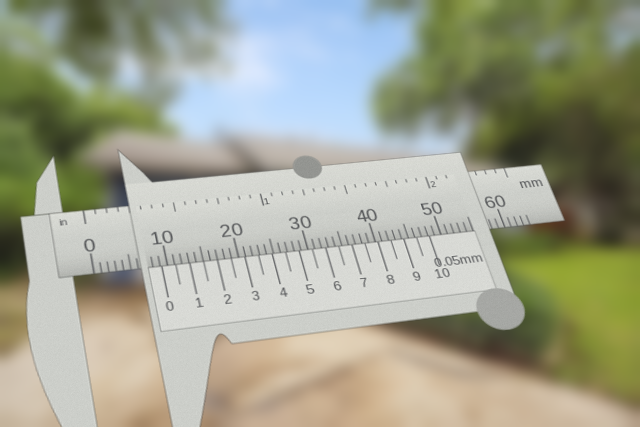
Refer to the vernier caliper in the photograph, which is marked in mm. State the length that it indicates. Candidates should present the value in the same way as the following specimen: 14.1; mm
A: 9.2; mm
